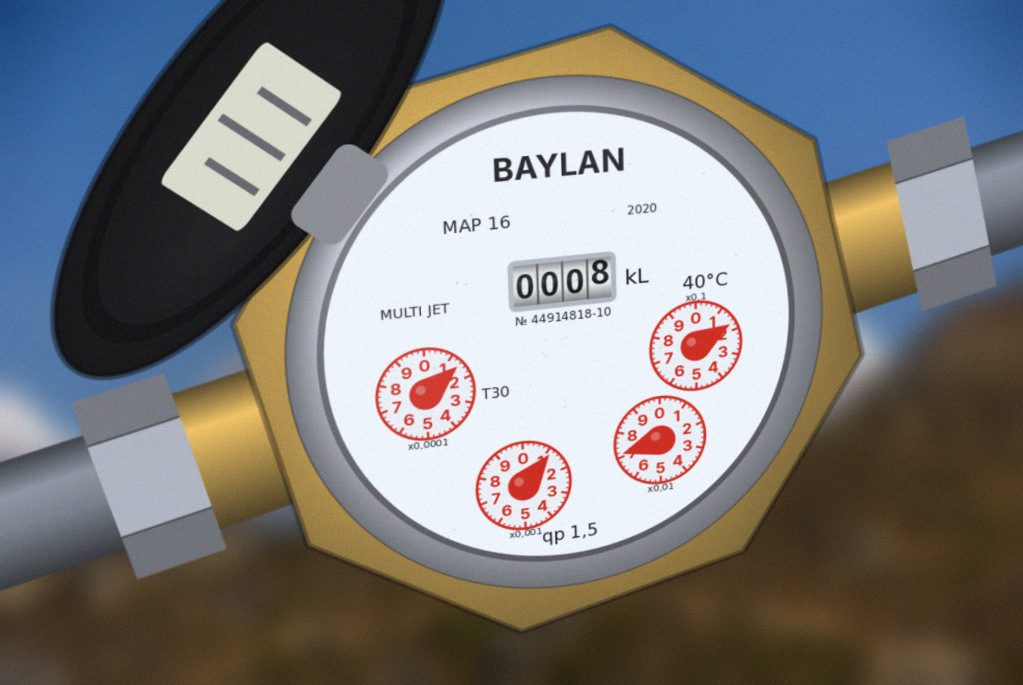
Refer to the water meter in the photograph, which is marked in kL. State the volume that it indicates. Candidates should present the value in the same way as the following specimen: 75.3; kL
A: 8.1711; kL
